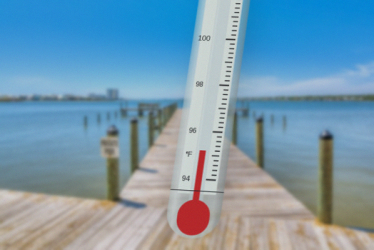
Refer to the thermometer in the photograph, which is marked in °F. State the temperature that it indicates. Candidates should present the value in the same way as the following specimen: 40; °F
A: 95.2; °F
